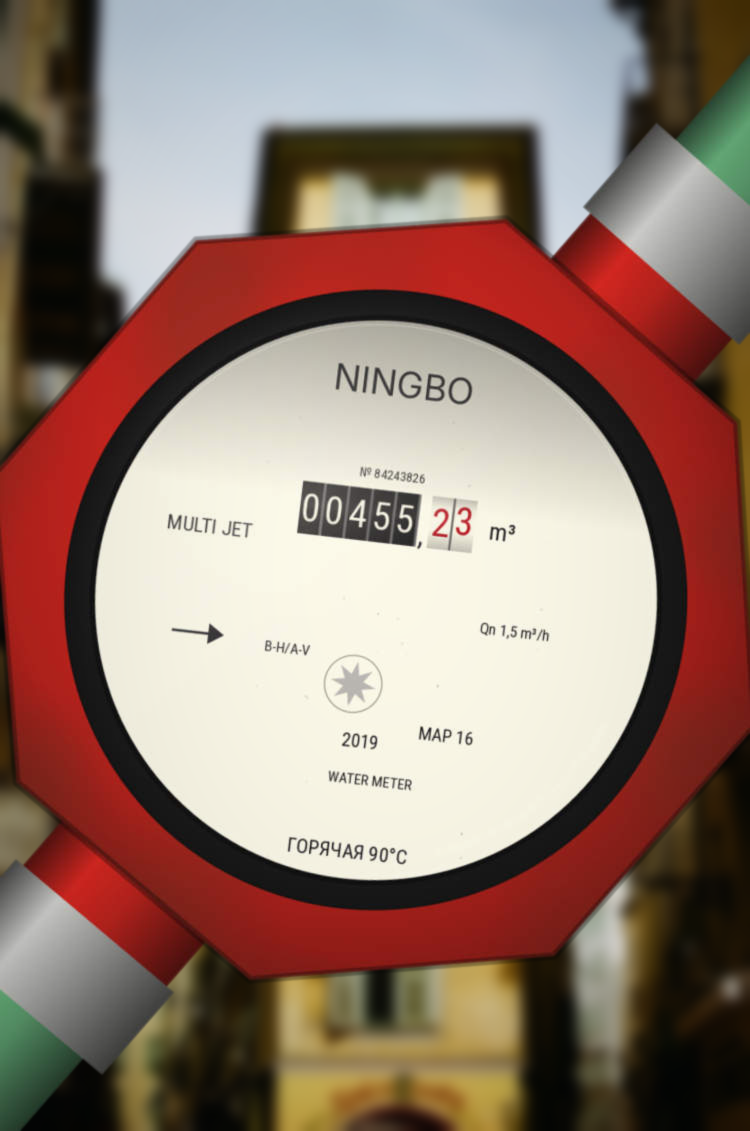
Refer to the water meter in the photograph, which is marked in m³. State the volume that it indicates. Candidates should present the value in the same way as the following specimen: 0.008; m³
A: 455.23; m³
